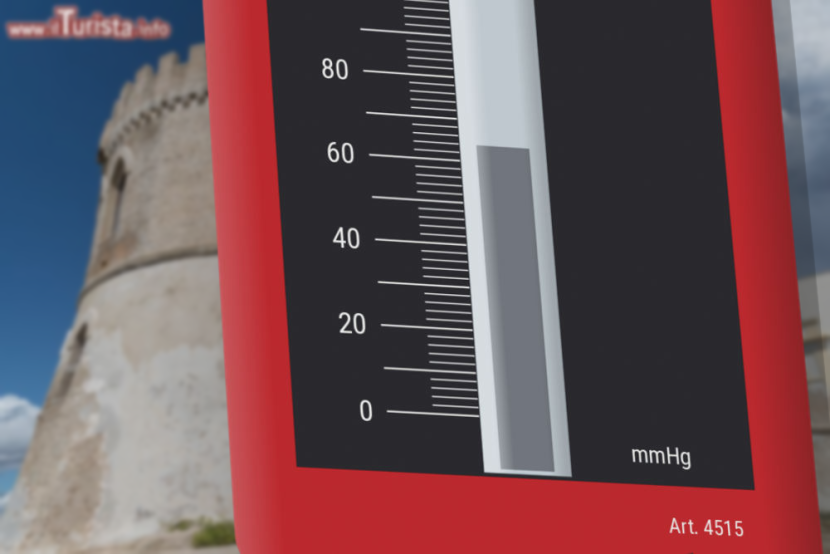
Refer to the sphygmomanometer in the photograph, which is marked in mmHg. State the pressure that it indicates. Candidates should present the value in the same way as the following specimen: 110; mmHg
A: 64; mmHg
